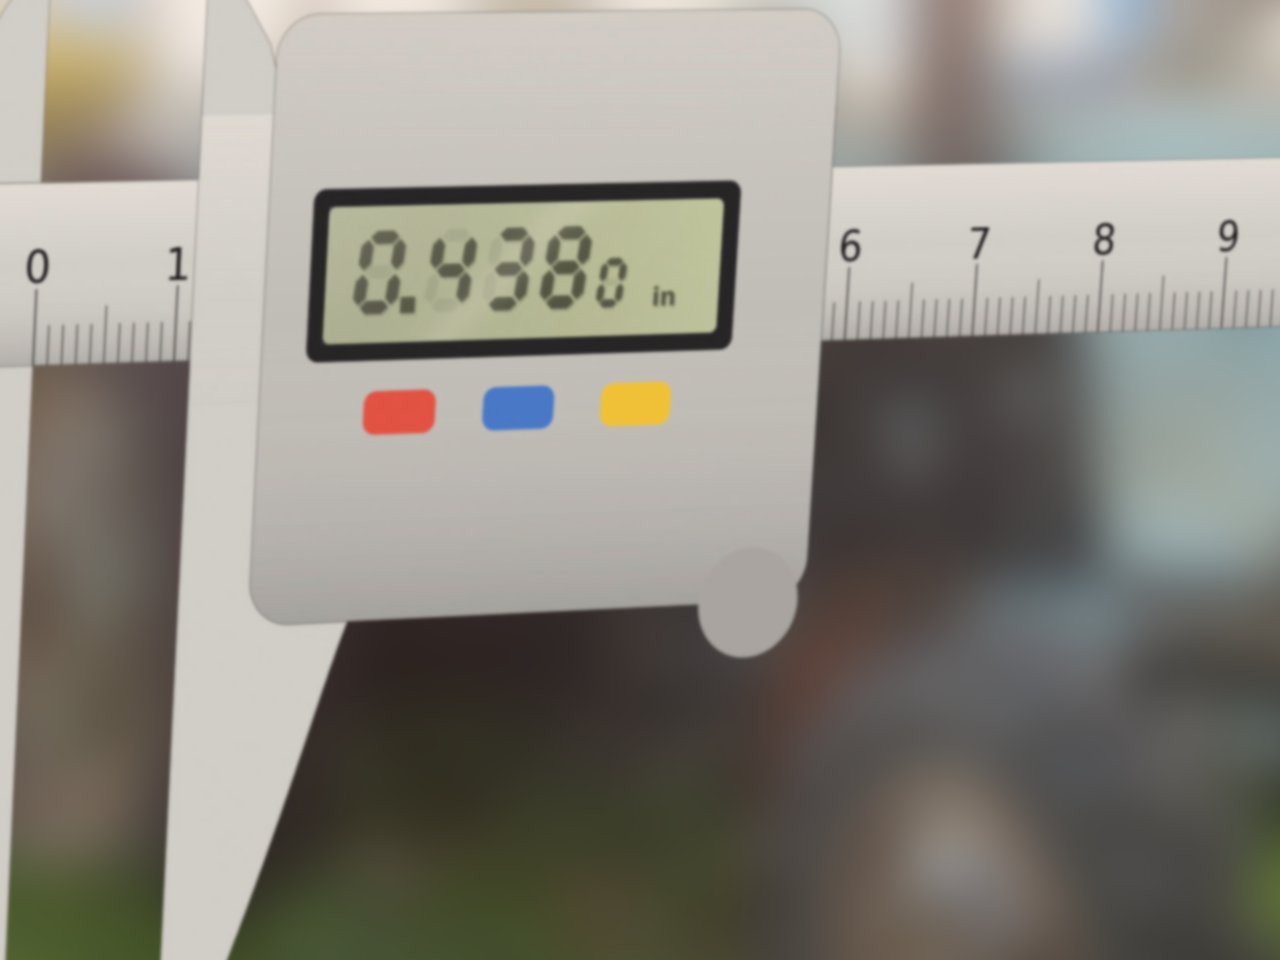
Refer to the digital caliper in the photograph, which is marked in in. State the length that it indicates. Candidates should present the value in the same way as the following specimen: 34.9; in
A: 0.4380; in
